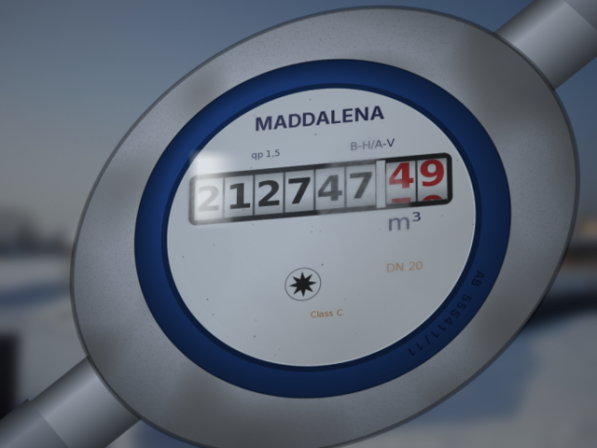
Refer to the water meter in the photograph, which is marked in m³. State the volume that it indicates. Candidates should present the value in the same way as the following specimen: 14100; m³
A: 212747.49; m³
